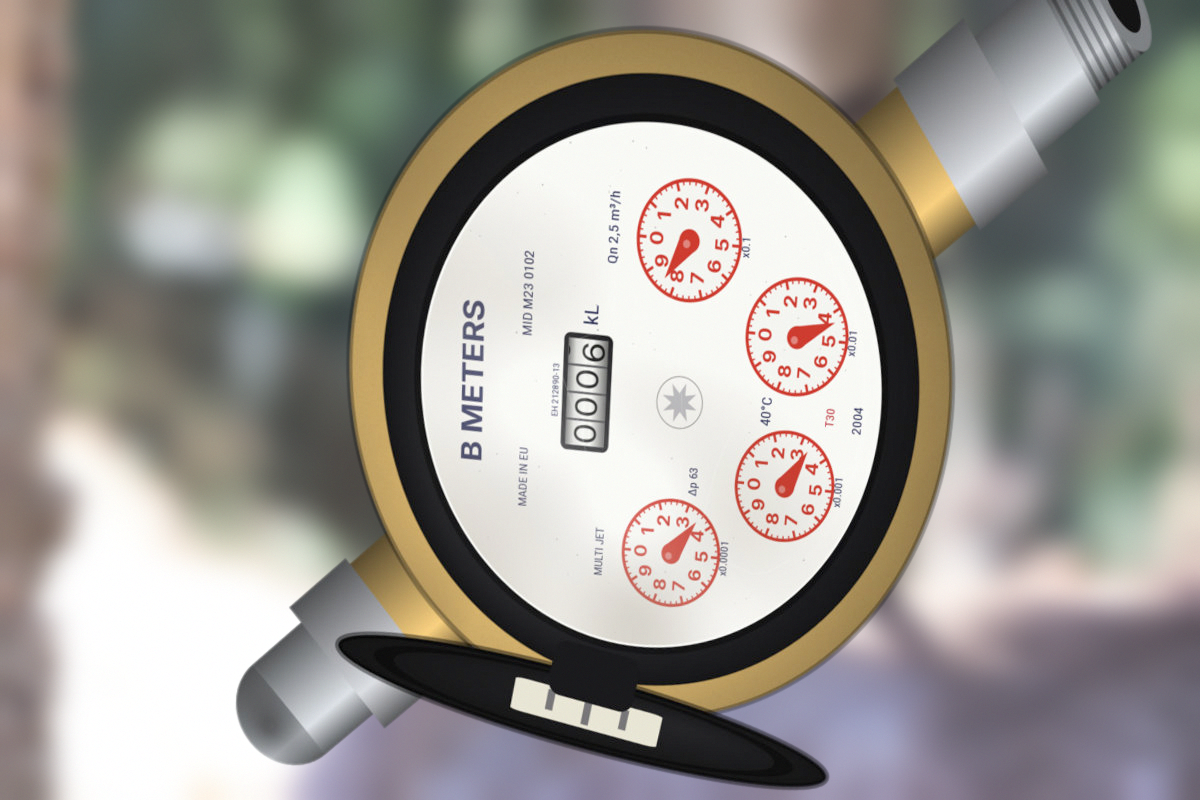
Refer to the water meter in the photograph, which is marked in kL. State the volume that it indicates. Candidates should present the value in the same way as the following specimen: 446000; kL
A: 5.8433; kL
